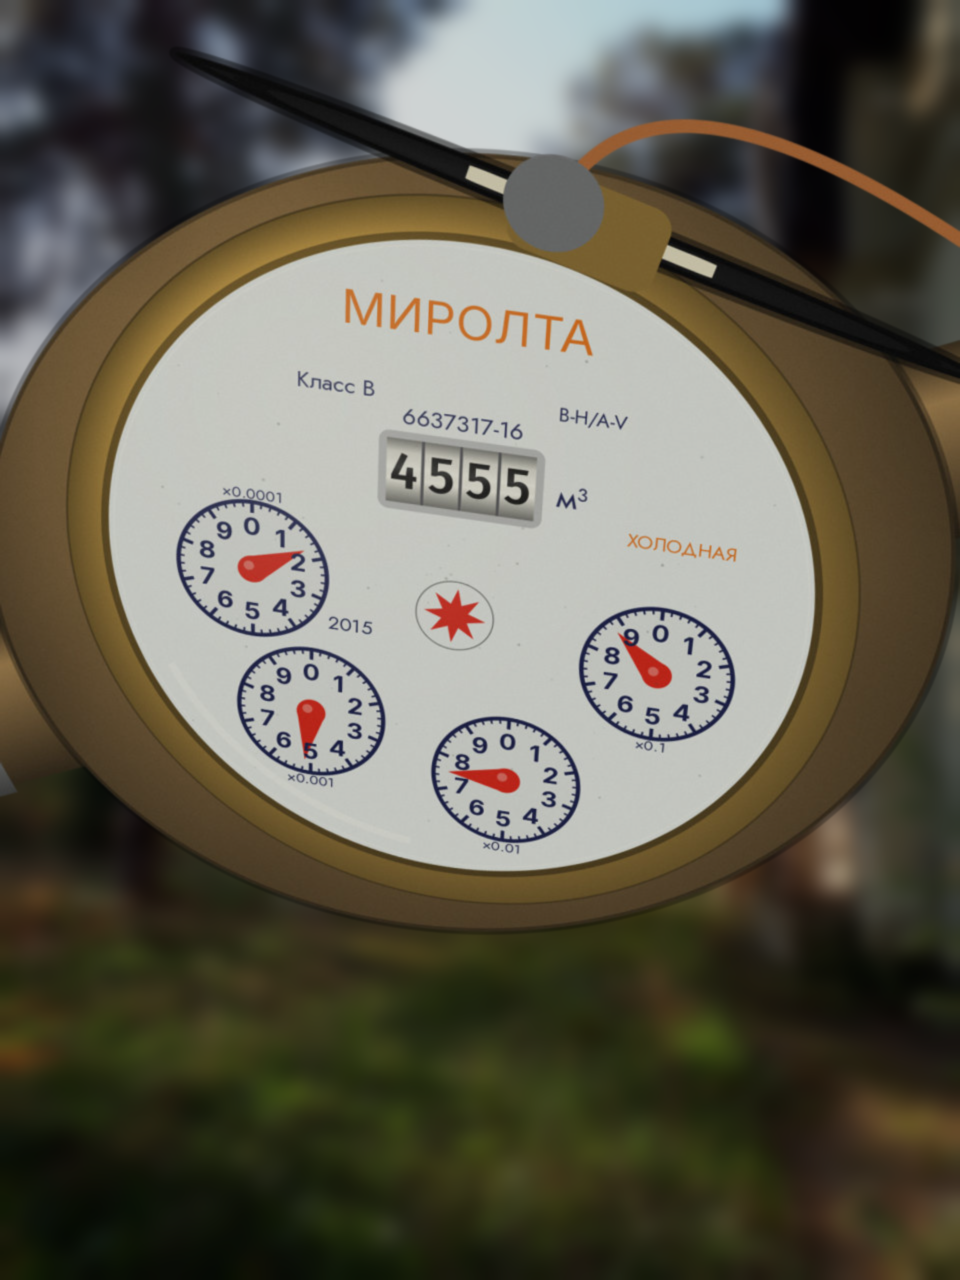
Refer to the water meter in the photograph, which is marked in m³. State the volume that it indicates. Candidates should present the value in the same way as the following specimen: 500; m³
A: 4555.8751; m³
